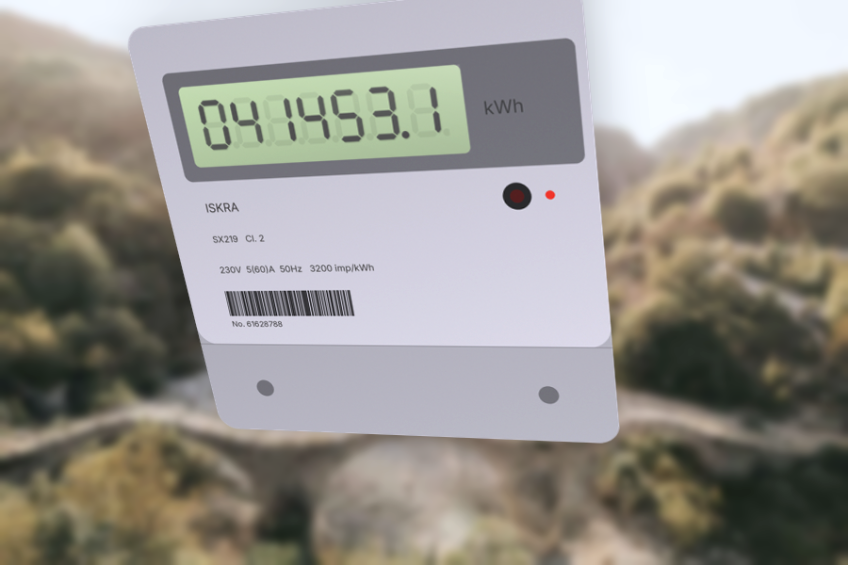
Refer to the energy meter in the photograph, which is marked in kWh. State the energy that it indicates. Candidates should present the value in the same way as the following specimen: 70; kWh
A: 41453.1; kWh
